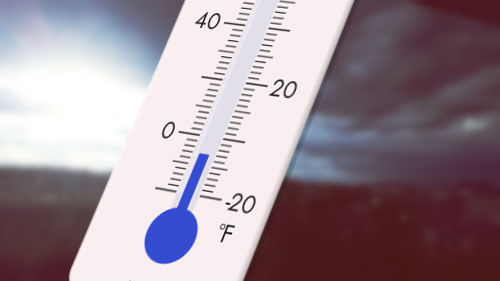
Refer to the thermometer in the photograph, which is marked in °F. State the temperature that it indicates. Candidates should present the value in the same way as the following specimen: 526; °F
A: -6; °F
